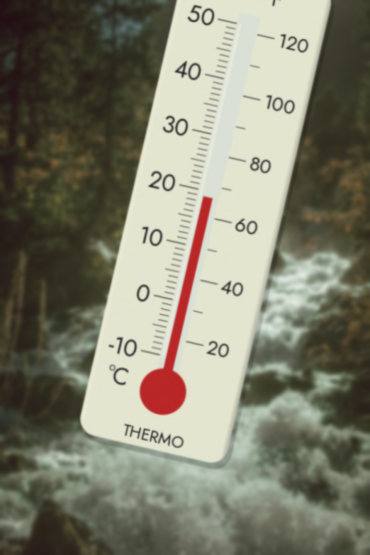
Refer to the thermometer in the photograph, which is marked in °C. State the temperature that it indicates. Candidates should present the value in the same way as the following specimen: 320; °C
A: 19; °C
